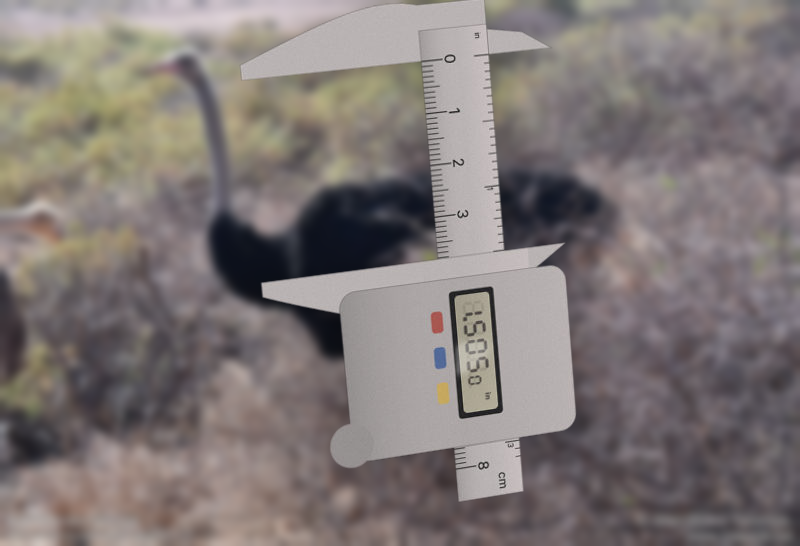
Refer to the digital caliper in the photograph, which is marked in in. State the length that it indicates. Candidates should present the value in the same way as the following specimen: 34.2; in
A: 1.5050; in
